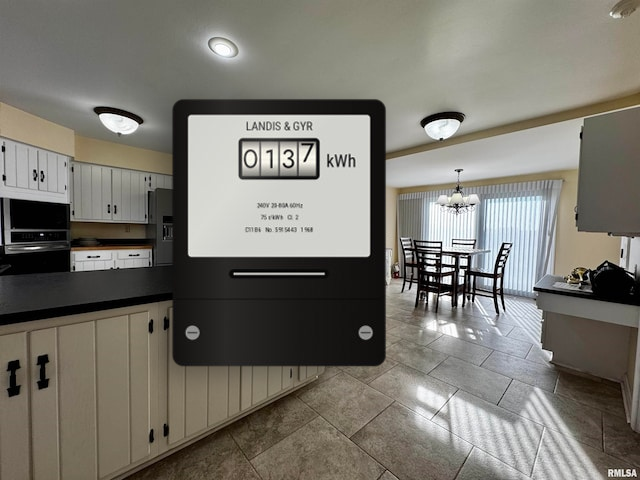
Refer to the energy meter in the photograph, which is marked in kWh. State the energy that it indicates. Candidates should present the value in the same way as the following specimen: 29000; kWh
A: 137; kWh
